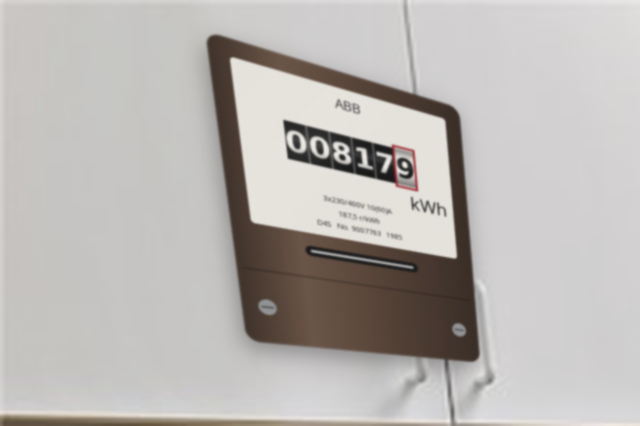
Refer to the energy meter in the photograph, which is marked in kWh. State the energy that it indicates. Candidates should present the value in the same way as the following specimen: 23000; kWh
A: 817.9; kWh
